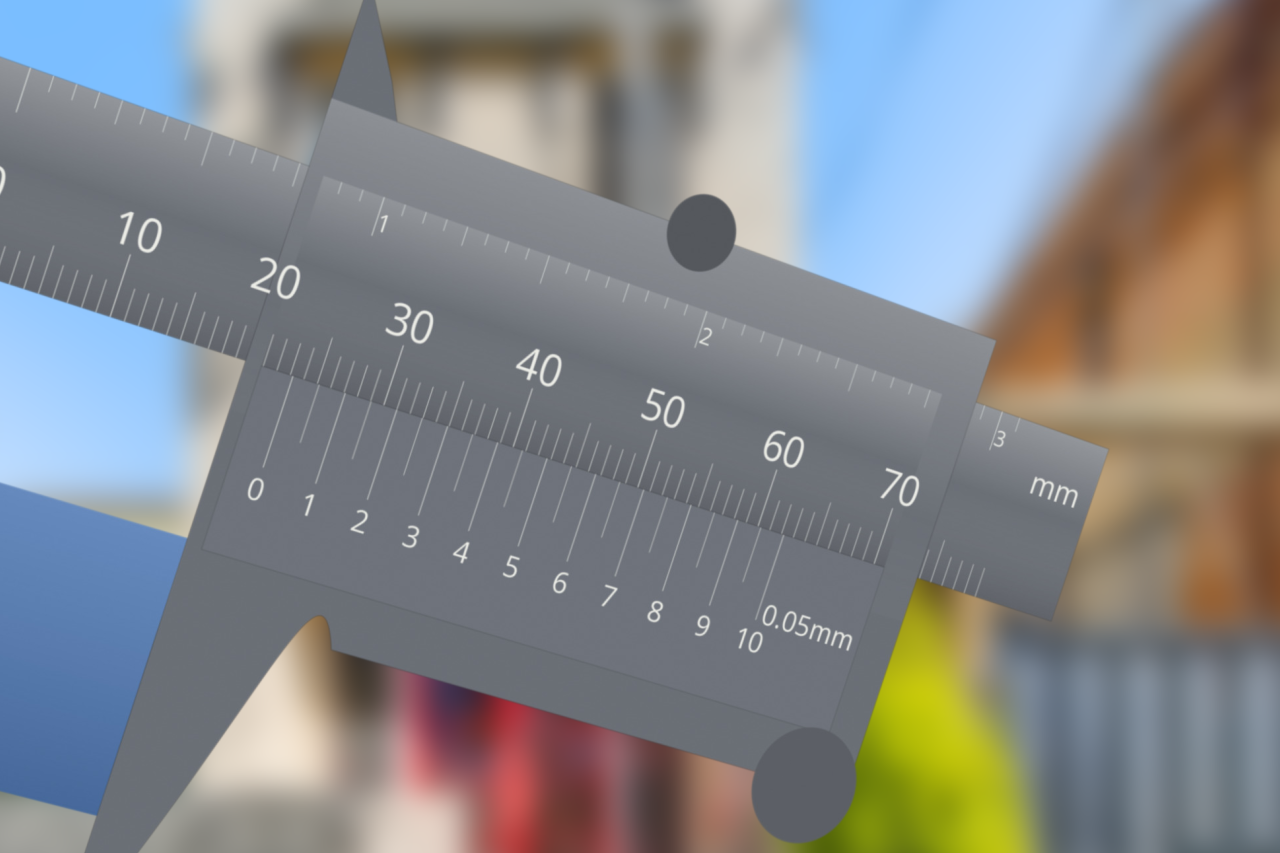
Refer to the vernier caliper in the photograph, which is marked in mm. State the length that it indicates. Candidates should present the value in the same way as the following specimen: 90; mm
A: 23.2; mm
